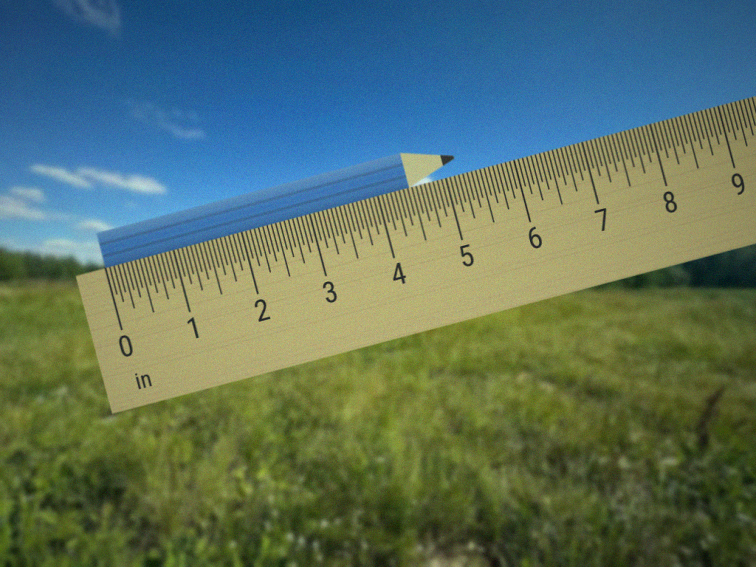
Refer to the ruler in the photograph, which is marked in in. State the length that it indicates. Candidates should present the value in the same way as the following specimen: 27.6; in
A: 5.1875; in
